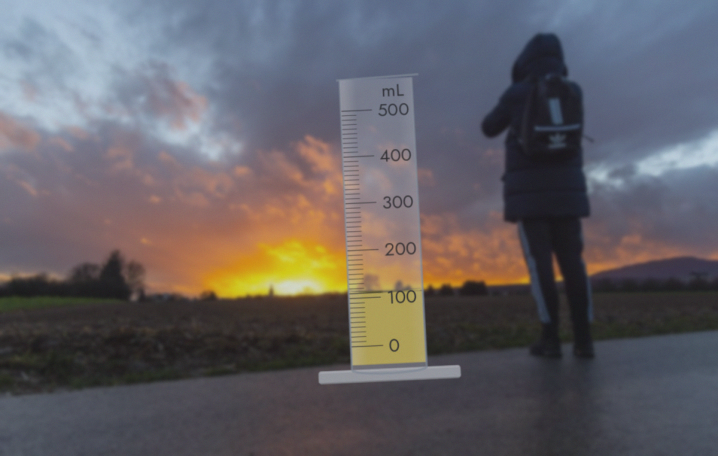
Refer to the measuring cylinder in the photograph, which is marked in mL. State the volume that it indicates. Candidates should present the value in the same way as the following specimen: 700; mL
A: 110; mL
